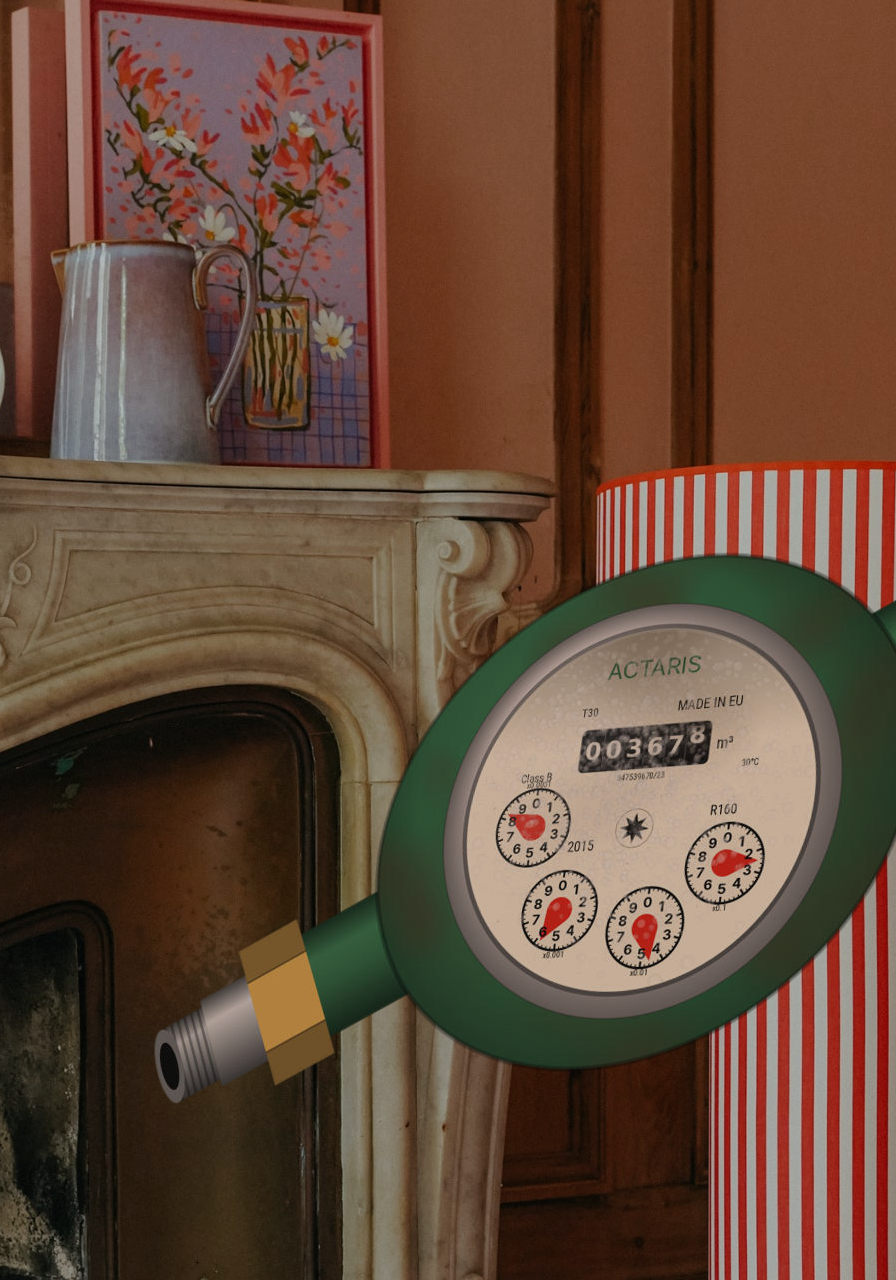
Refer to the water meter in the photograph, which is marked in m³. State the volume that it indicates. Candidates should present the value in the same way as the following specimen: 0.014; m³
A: 3678.2458; m³
